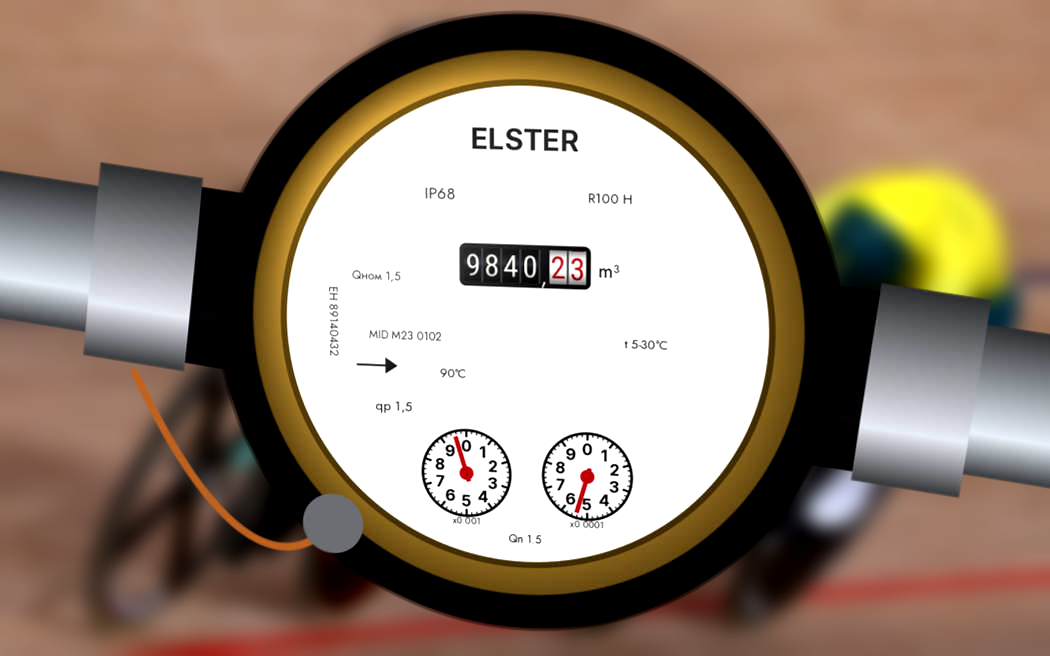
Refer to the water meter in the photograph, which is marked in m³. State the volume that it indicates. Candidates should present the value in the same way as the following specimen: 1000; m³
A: 9840.2295; m³
